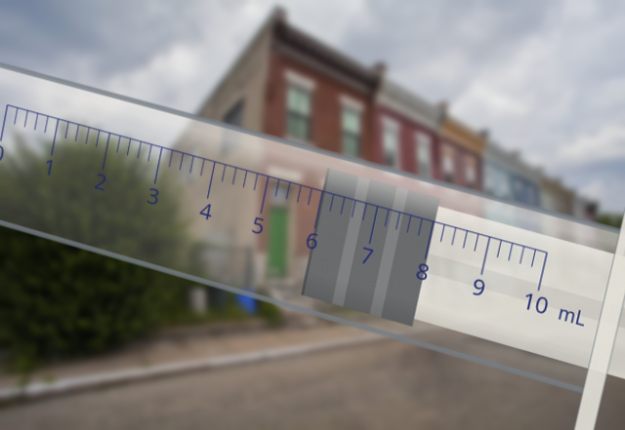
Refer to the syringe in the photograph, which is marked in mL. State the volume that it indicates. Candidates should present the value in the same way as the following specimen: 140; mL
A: 6; mL
